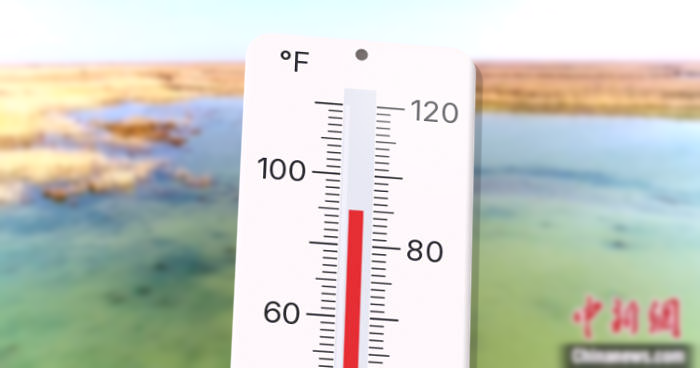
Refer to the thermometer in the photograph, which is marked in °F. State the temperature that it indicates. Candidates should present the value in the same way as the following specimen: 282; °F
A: 90; °F
